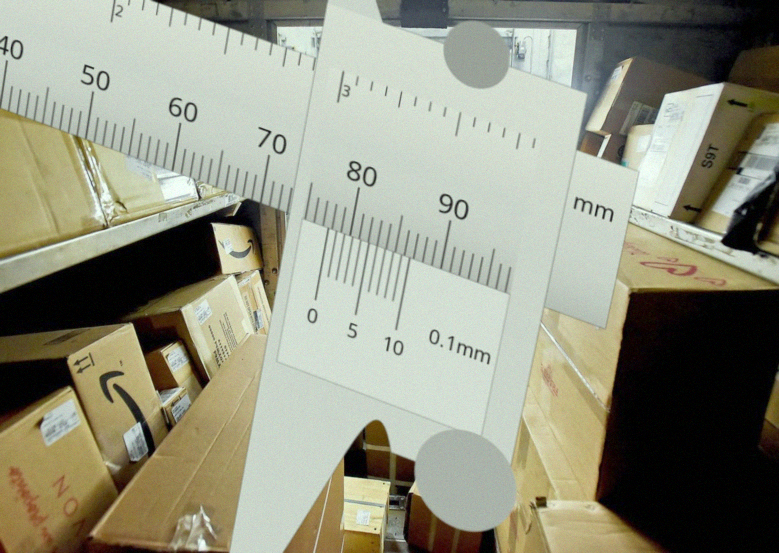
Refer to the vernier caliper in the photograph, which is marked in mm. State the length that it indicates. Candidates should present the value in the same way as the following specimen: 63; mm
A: 77.6; mm
